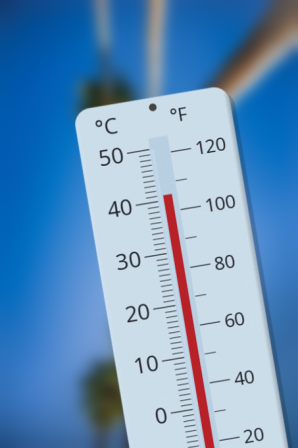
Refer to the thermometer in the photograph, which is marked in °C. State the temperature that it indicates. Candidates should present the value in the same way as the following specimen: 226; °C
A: 41; °C
